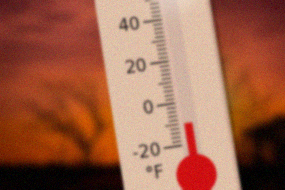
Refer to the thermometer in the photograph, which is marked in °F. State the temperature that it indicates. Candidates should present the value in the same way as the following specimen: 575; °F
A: -10; °F
